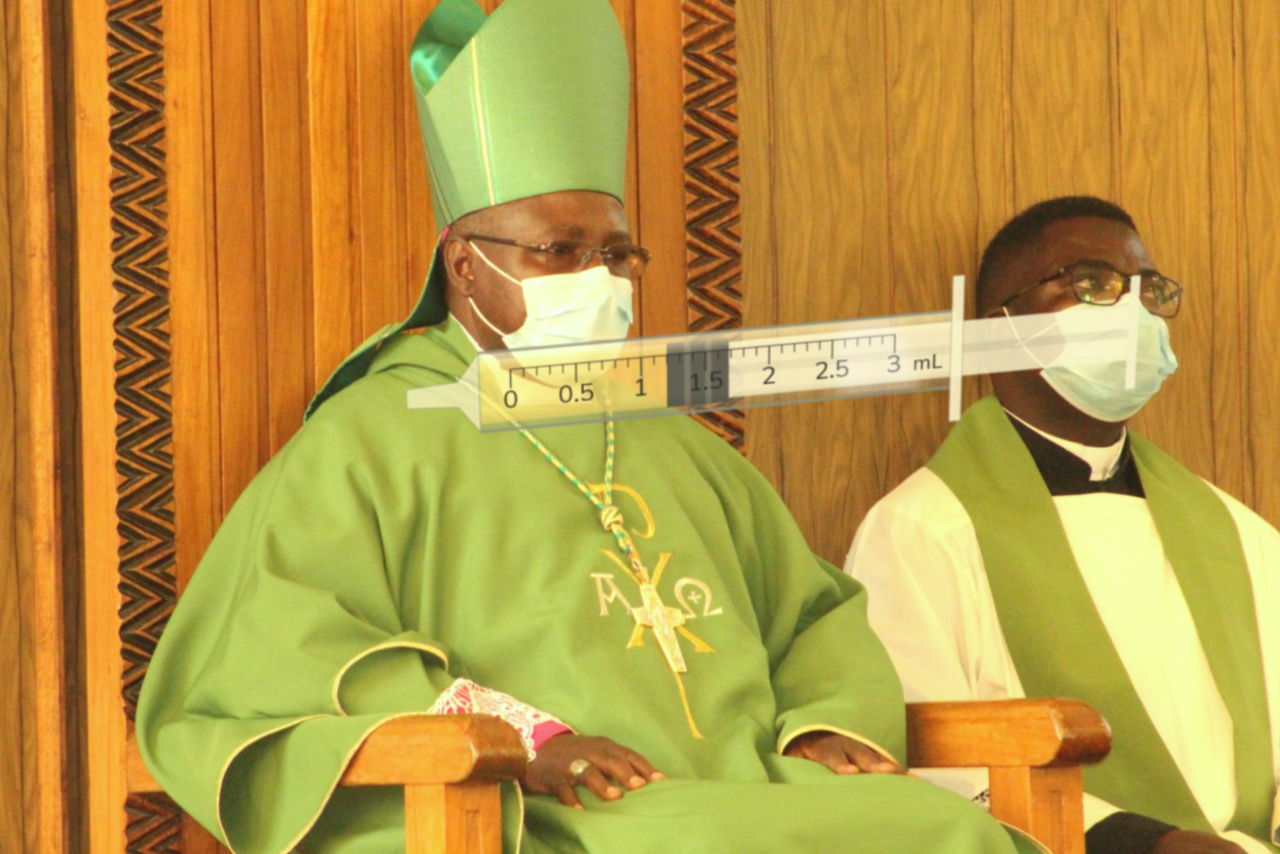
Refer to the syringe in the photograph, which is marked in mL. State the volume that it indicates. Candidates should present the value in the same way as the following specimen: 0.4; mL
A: 1.2; mL
